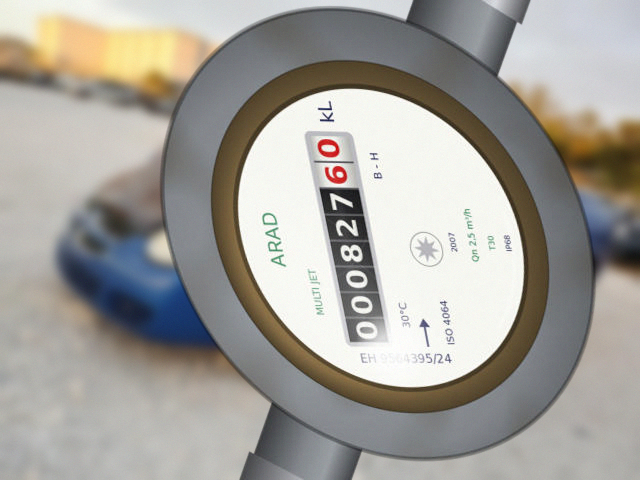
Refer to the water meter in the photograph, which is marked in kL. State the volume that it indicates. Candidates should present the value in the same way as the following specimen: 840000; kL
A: 827.60; kL
